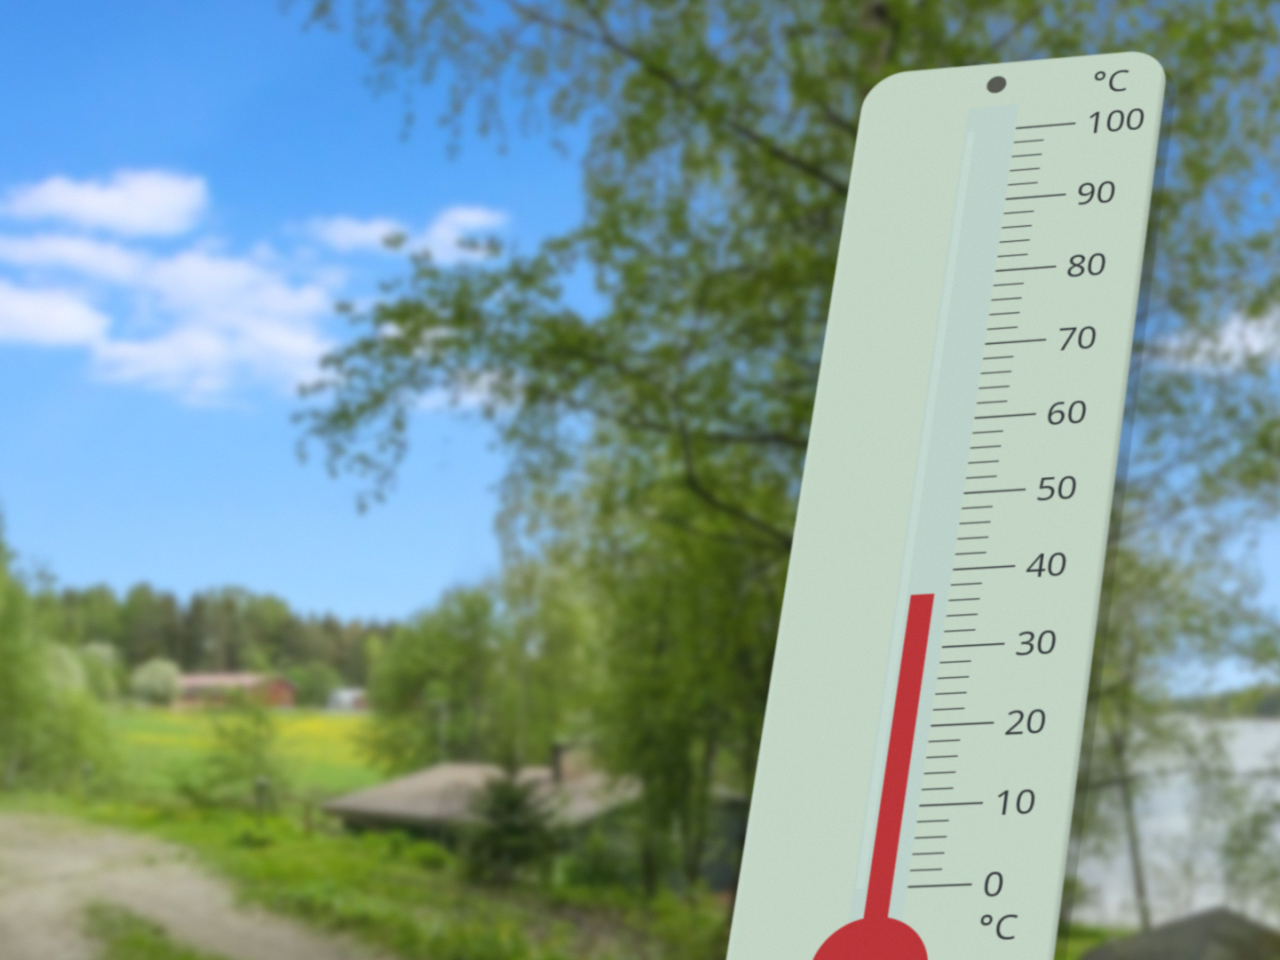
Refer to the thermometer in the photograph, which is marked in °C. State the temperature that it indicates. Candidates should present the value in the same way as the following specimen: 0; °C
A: 37; °C
